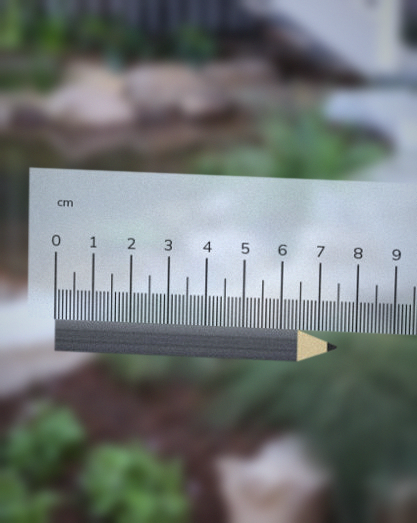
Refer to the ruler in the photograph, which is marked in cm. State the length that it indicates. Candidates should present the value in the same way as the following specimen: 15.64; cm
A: 7.5; cm
